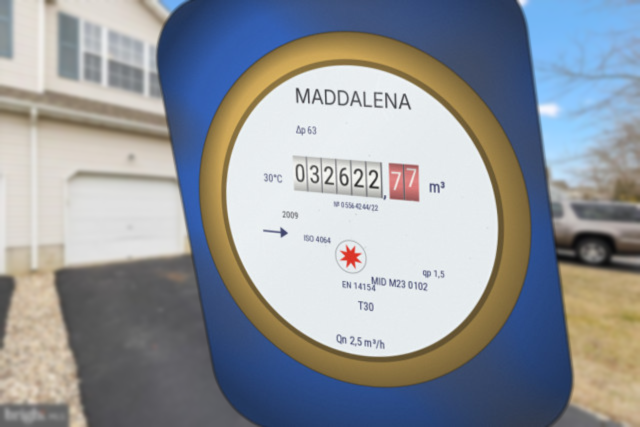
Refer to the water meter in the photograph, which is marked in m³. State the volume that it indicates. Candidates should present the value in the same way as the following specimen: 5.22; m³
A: 32622.77; m³
